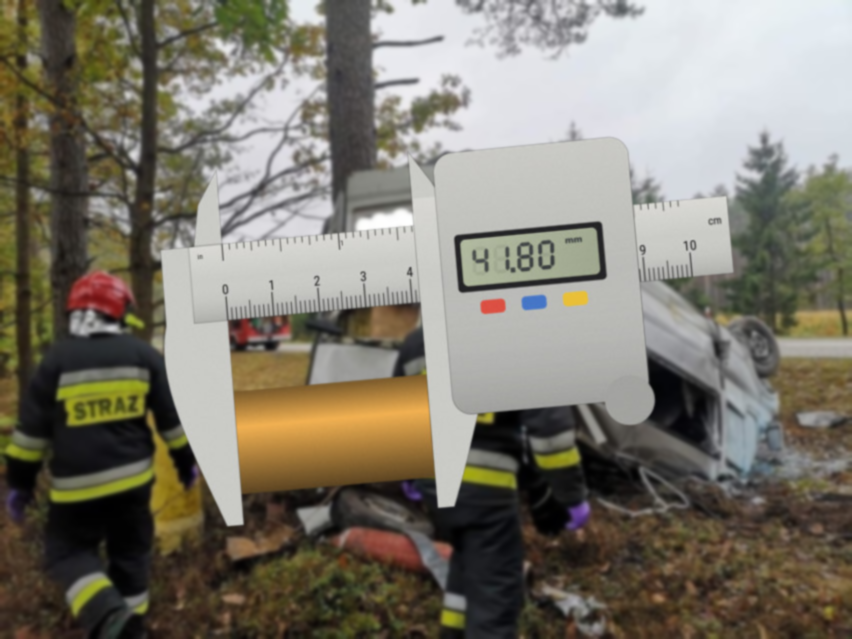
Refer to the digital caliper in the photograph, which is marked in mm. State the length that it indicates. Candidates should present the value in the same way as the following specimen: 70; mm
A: 41.80; mm
